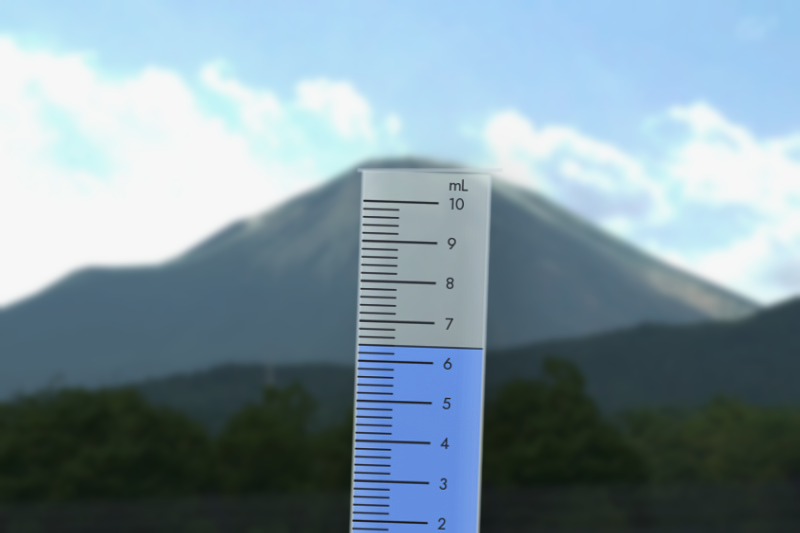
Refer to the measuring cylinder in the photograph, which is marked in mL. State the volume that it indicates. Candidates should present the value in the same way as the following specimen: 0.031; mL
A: 6.4; mL
